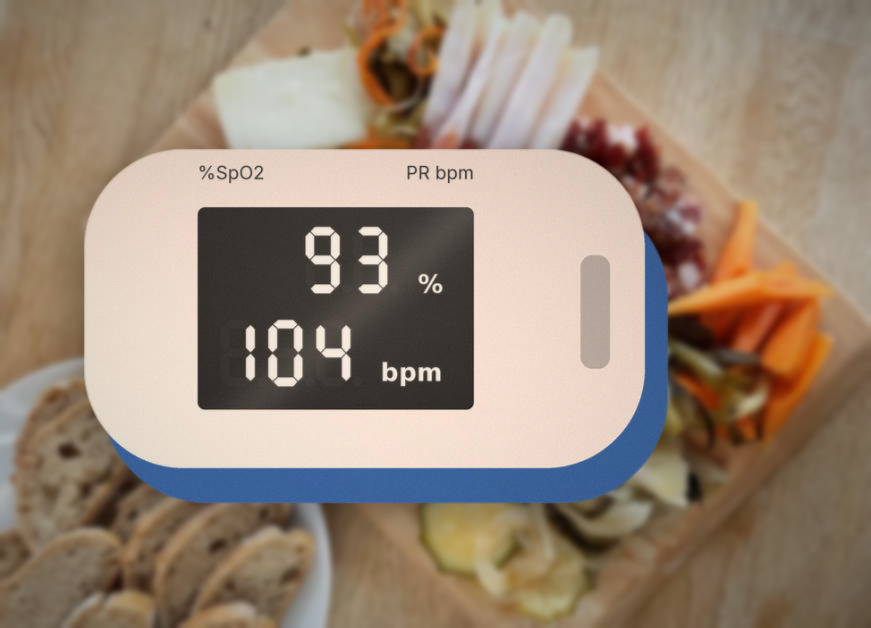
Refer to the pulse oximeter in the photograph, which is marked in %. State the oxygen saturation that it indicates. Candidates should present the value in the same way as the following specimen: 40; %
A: 93; %
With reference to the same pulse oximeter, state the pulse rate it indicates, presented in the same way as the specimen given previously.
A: 104; bpm
